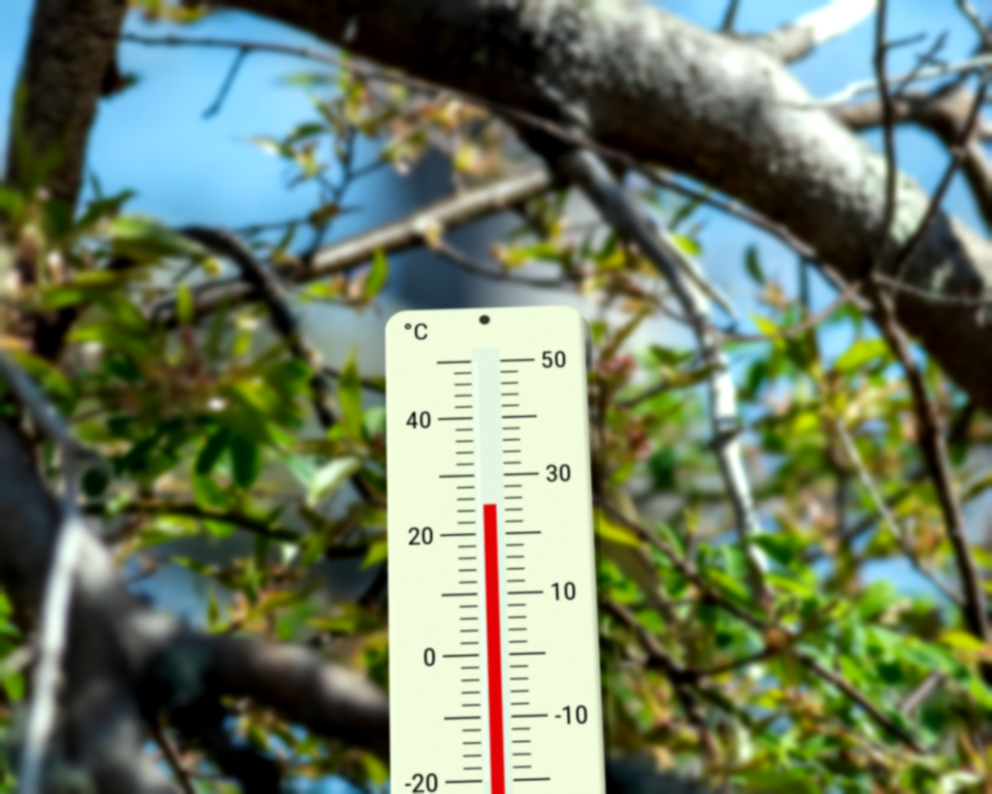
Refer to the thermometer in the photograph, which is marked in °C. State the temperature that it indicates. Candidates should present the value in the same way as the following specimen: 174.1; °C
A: 25; °C
